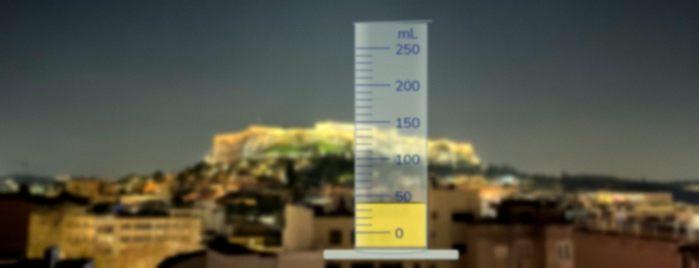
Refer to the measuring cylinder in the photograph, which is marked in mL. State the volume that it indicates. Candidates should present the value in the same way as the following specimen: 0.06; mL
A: 40; mL
